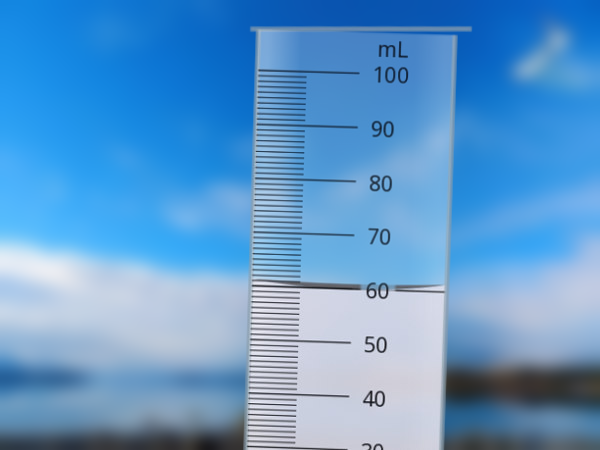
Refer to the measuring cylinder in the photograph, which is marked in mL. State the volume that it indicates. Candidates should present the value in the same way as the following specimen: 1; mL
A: 60; mL
